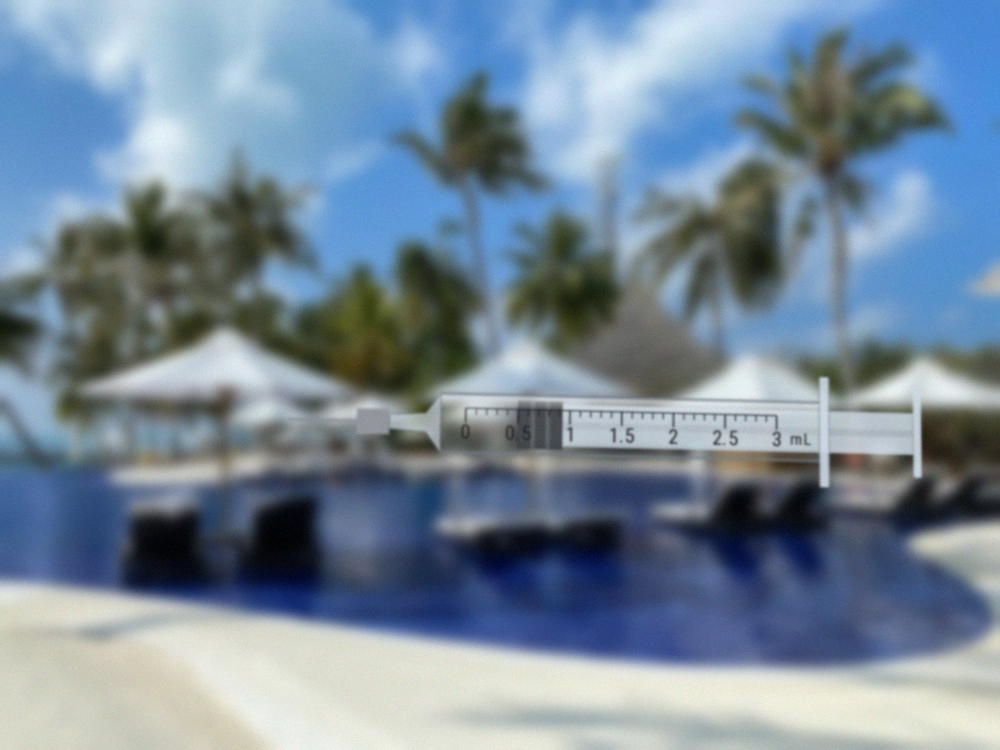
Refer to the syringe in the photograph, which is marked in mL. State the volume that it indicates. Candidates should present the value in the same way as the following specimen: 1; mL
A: 0.5; mL
